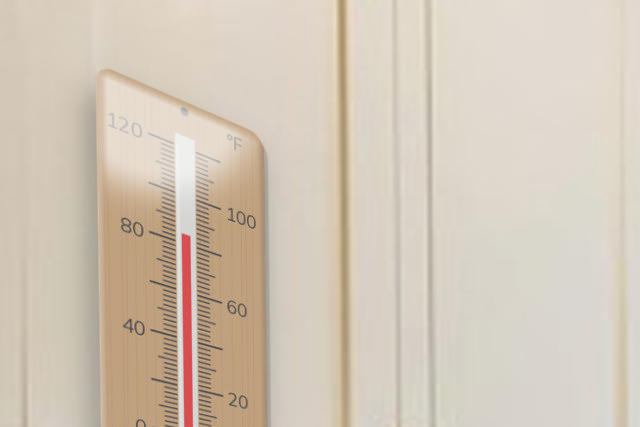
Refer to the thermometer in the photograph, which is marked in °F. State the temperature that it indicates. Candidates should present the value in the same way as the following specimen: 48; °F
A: 84; °F
